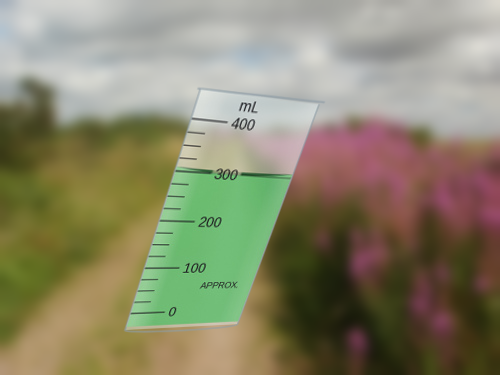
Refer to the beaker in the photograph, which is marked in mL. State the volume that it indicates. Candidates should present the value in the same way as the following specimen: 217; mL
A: 300; mL
